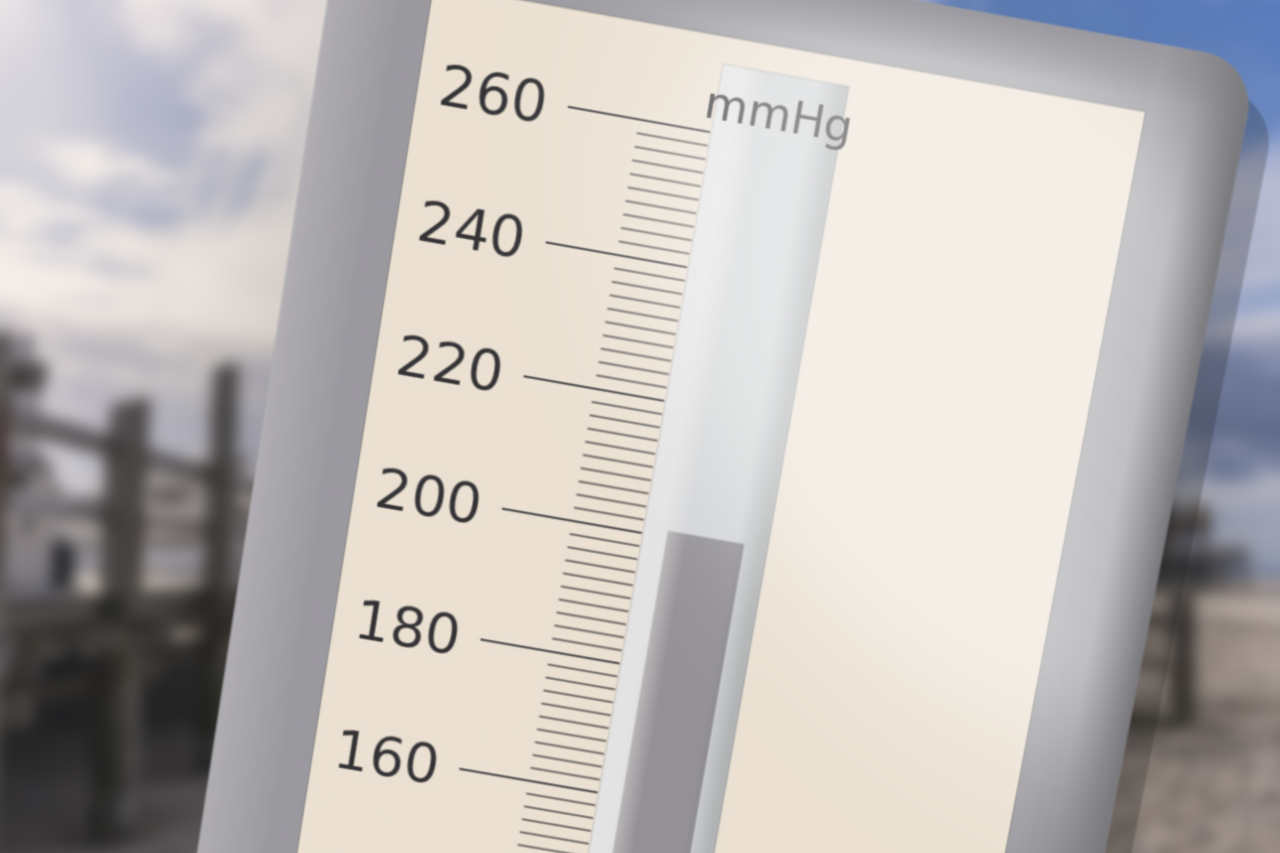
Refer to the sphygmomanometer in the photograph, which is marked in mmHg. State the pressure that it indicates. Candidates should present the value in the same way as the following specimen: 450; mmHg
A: 201; mmHg
